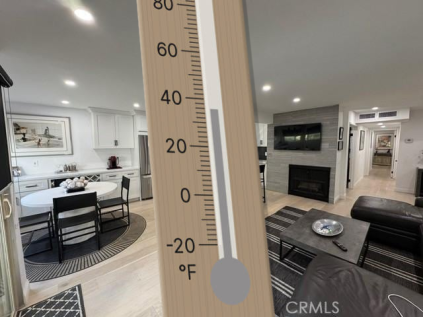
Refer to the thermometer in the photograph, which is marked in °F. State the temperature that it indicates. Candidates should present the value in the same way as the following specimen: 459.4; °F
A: 36; °F
